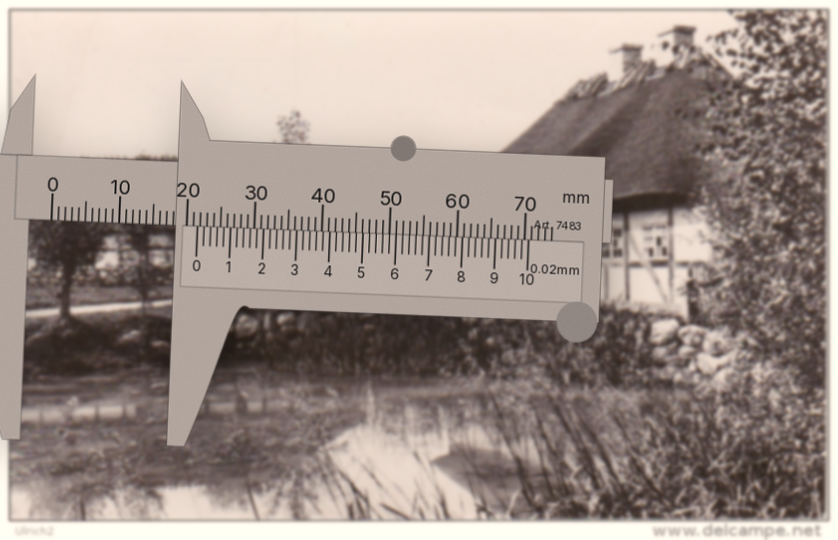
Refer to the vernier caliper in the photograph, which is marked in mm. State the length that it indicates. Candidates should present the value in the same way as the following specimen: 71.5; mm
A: 21.6; mm
